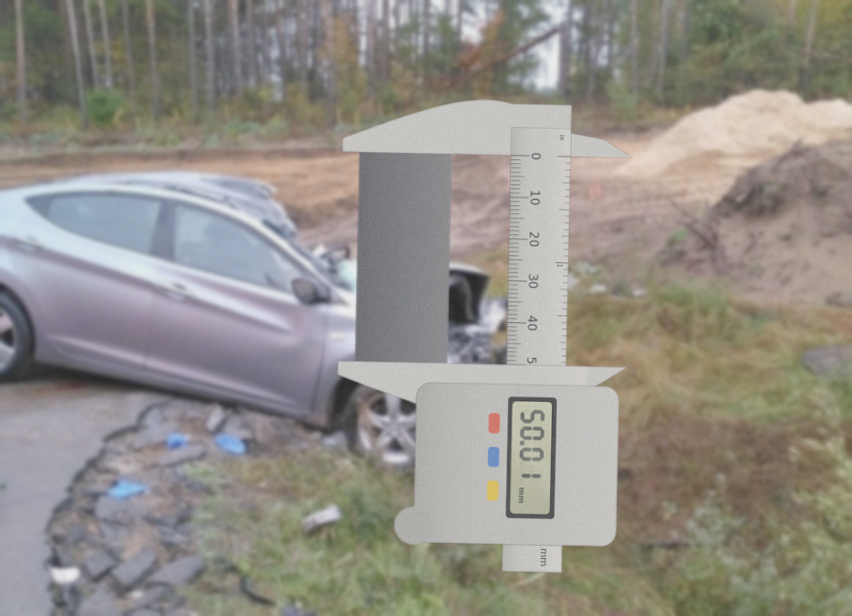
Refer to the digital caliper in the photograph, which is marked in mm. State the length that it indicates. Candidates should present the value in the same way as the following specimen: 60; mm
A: 50.01; mm
